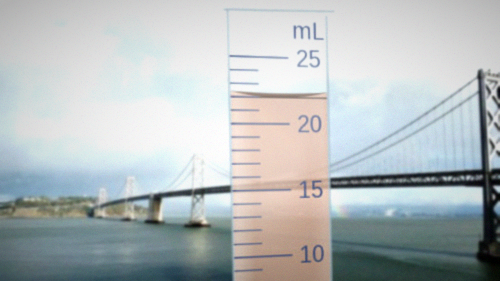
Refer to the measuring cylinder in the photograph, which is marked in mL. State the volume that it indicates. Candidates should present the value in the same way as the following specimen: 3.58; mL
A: 22; mL
